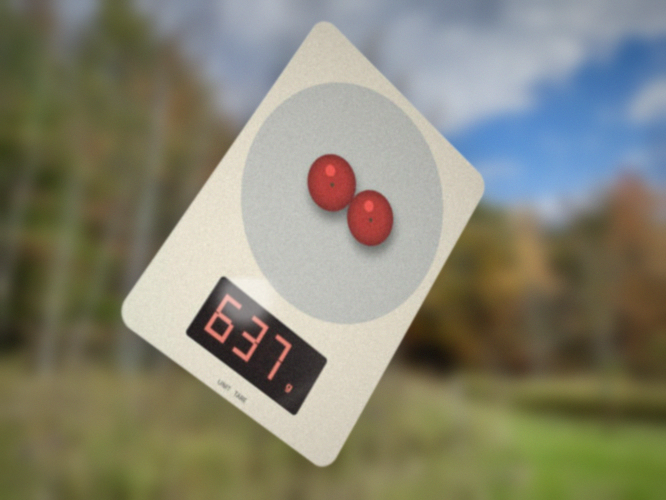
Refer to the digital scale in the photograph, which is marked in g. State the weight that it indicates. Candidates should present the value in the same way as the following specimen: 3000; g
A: 637; g
